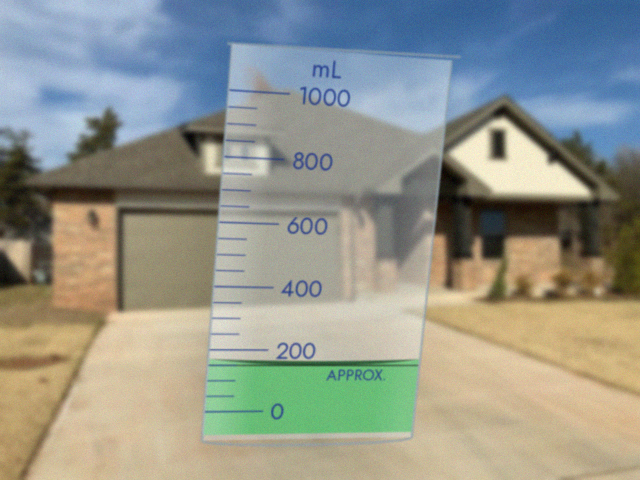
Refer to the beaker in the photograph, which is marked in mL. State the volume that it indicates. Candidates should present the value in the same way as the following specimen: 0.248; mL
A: 150; mL
